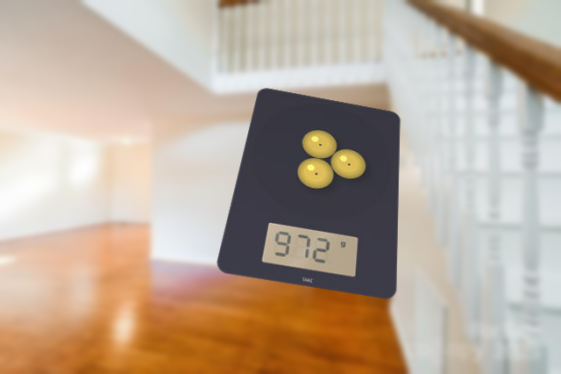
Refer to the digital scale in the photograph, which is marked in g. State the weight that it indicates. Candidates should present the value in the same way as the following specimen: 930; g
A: 972; g
